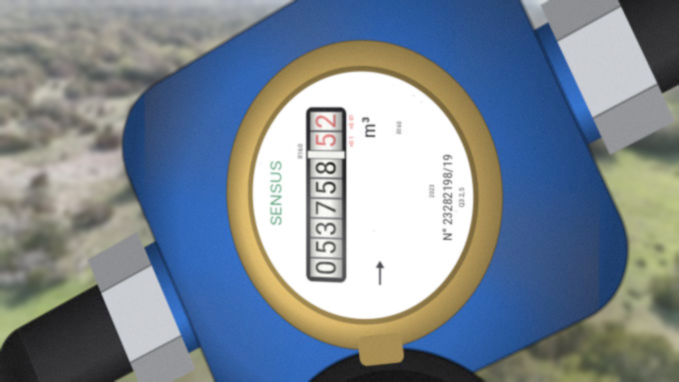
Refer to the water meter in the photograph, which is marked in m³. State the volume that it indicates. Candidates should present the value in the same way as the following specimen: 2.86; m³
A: 53758.52; m³
